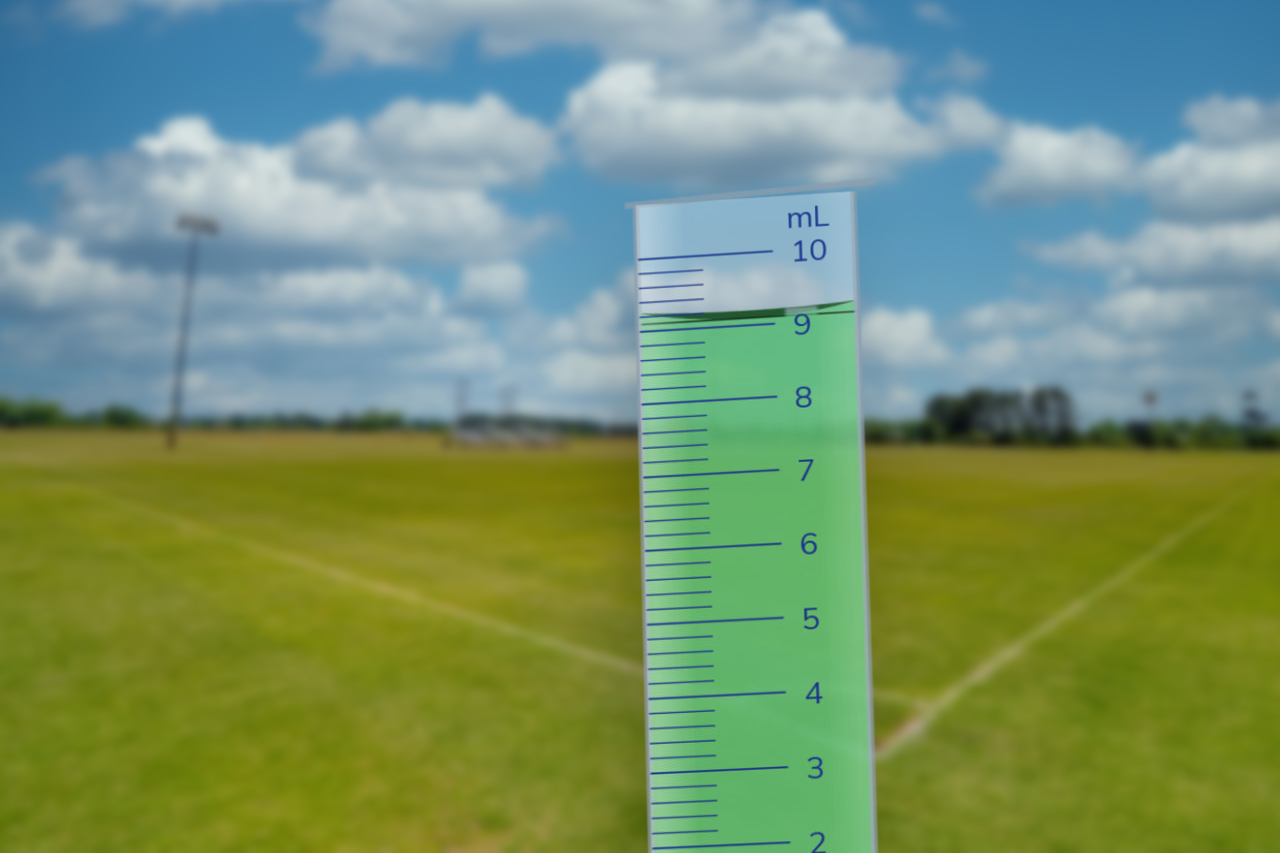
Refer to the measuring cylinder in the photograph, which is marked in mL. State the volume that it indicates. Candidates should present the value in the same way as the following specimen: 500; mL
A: 9.1; mL
